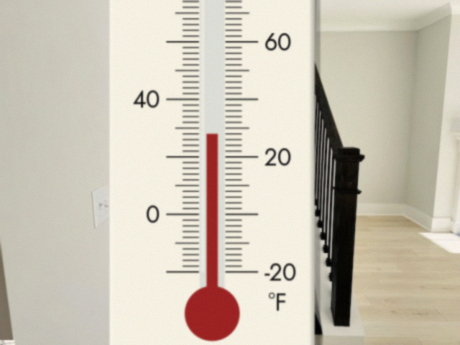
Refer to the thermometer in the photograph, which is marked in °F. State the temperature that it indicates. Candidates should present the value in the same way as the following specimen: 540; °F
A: 28; °F
